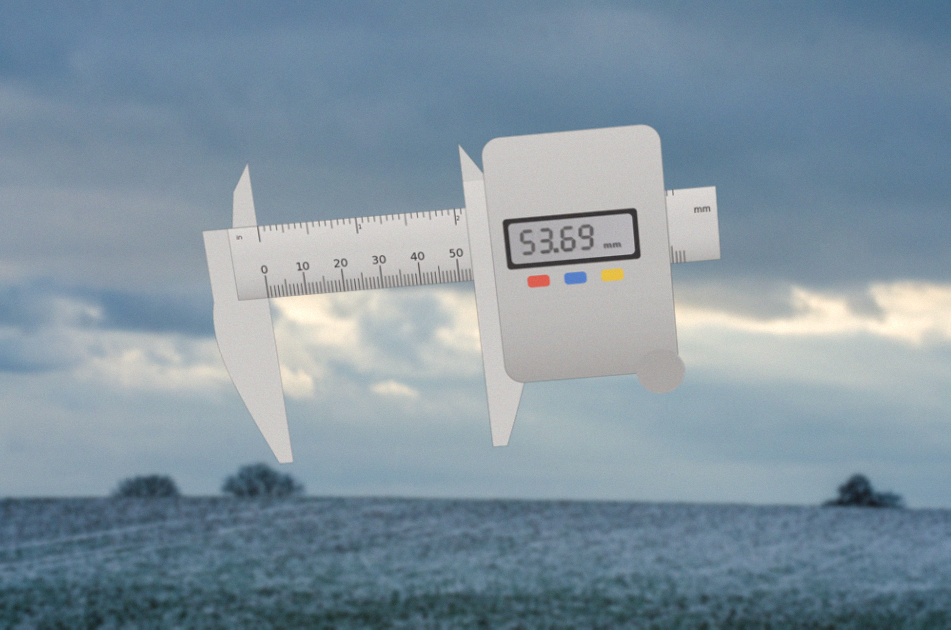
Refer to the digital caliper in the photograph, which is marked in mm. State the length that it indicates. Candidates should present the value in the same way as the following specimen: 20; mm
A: 53.69; mm
